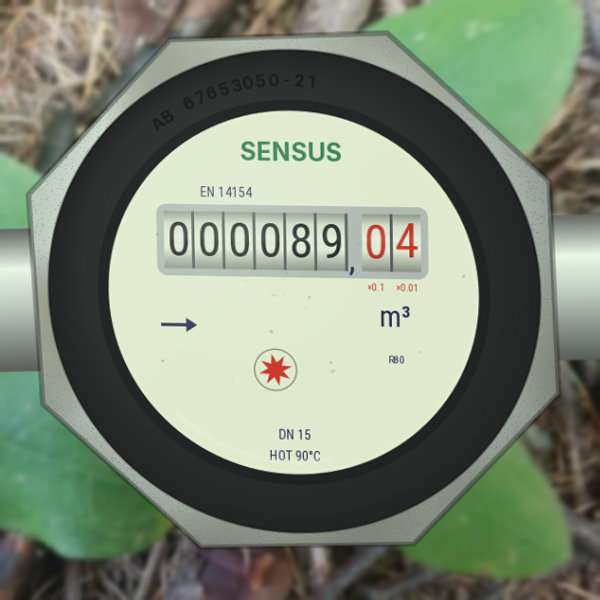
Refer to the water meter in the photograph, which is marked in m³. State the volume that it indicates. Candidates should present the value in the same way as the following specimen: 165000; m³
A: 89.04; m³
